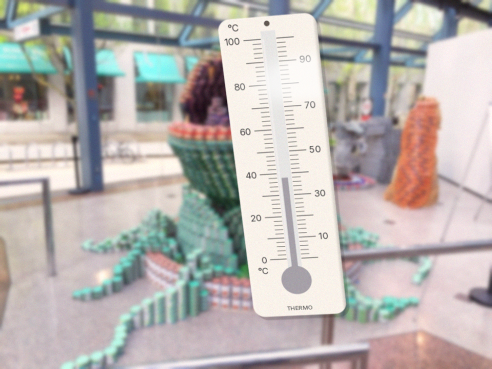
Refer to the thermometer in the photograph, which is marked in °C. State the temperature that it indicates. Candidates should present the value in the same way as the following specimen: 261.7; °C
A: 38; °C
